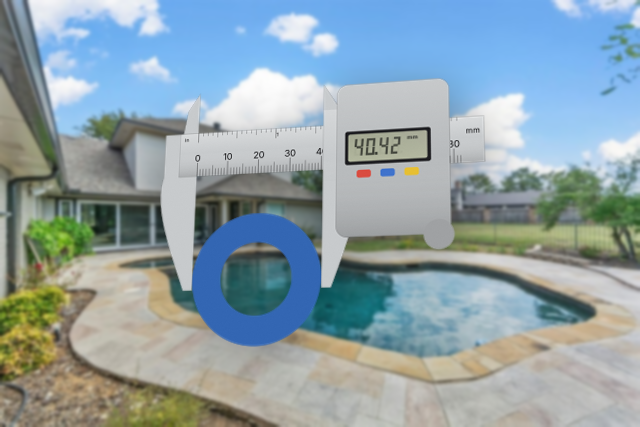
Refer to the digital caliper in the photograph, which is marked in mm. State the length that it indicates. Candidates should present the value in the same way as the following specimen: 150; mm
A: 40.42; mm
